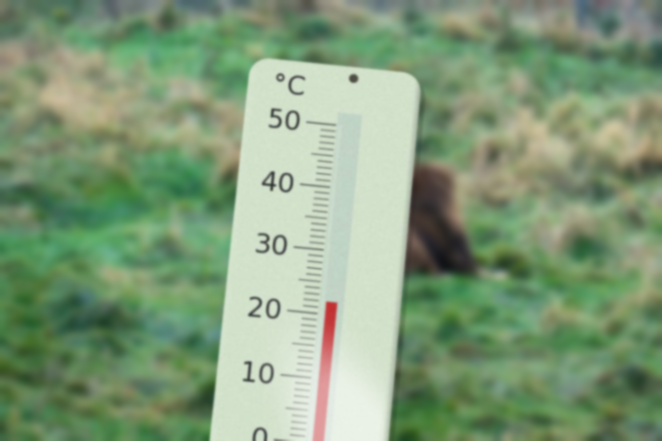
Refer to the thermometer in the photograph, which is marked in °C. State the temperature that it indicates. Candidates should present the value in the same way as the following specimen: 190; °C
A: 22; °C
